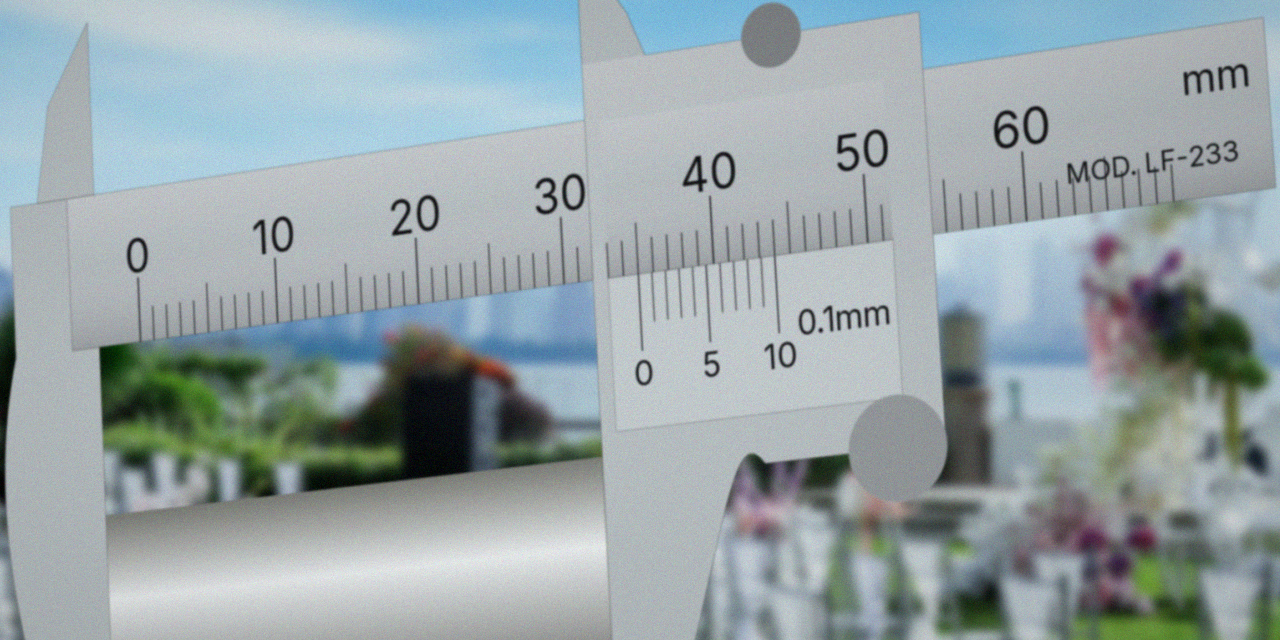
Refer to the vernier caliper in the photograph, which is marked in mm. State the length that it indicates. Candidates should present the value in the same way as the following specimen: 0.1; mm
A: 35.0; mm
